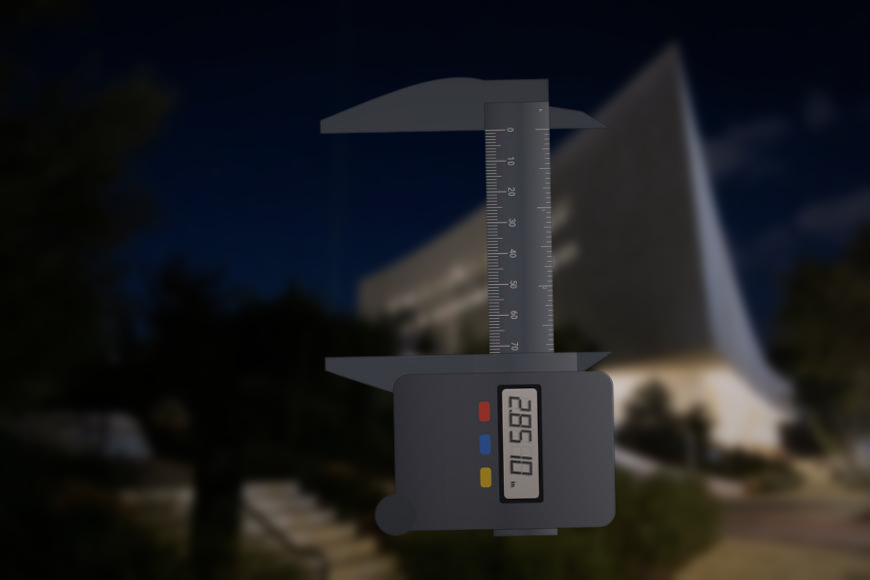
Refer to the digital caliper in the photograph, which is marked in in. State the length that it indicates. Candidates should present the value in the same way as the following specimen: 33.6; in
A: 2.8510; in
